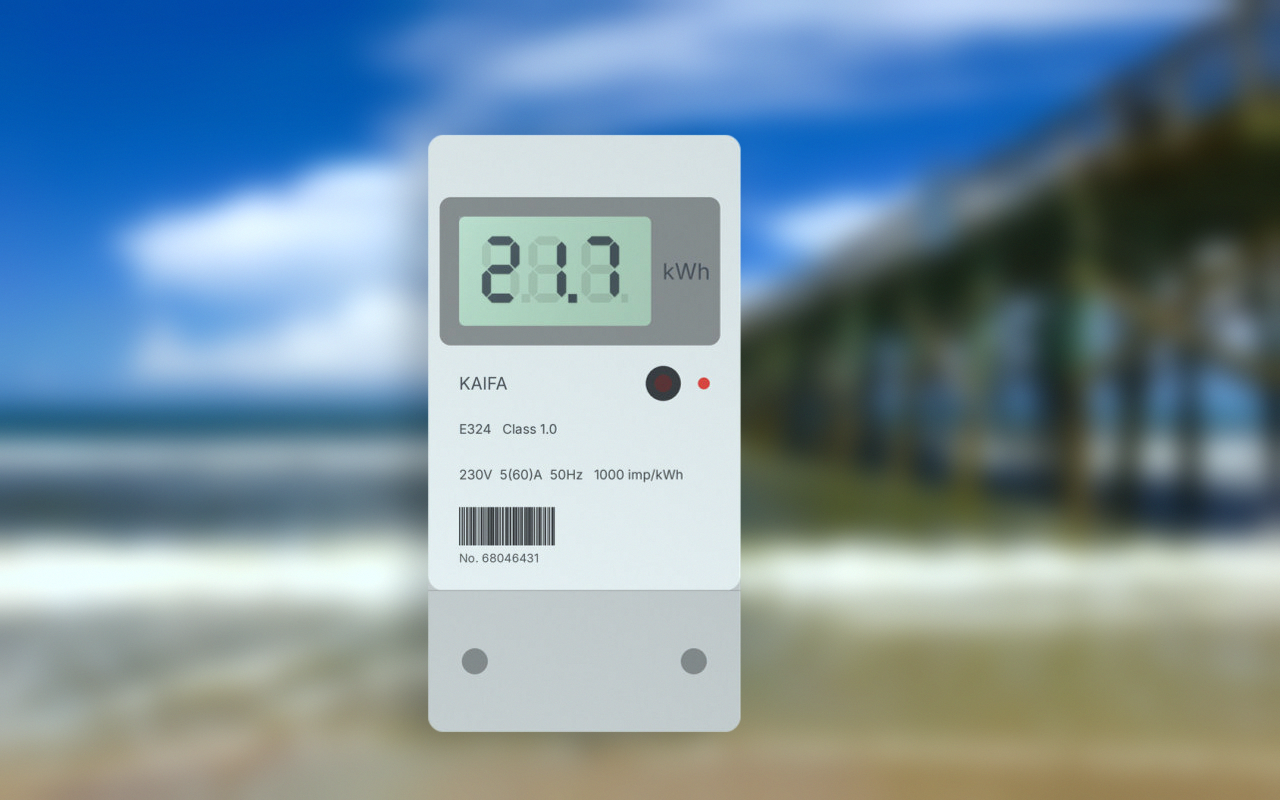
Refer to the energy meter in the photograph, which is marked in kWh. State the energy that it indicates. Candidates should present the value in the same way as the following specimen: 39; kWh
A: 21.7; kWh
